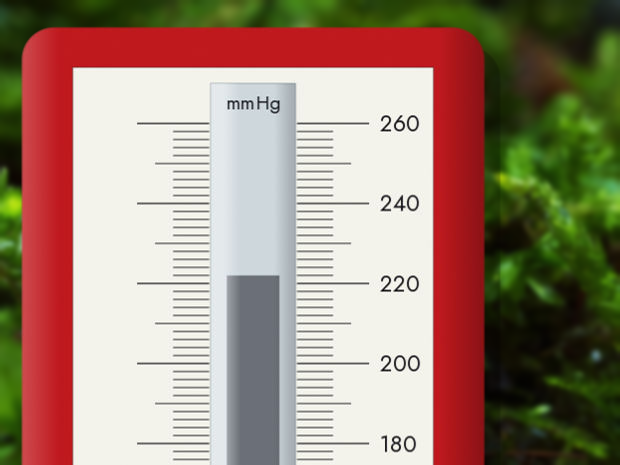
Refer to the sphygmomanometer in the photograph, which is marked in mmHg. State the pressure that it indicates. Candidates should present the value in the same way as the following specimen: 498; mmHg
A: 222; mmHg
